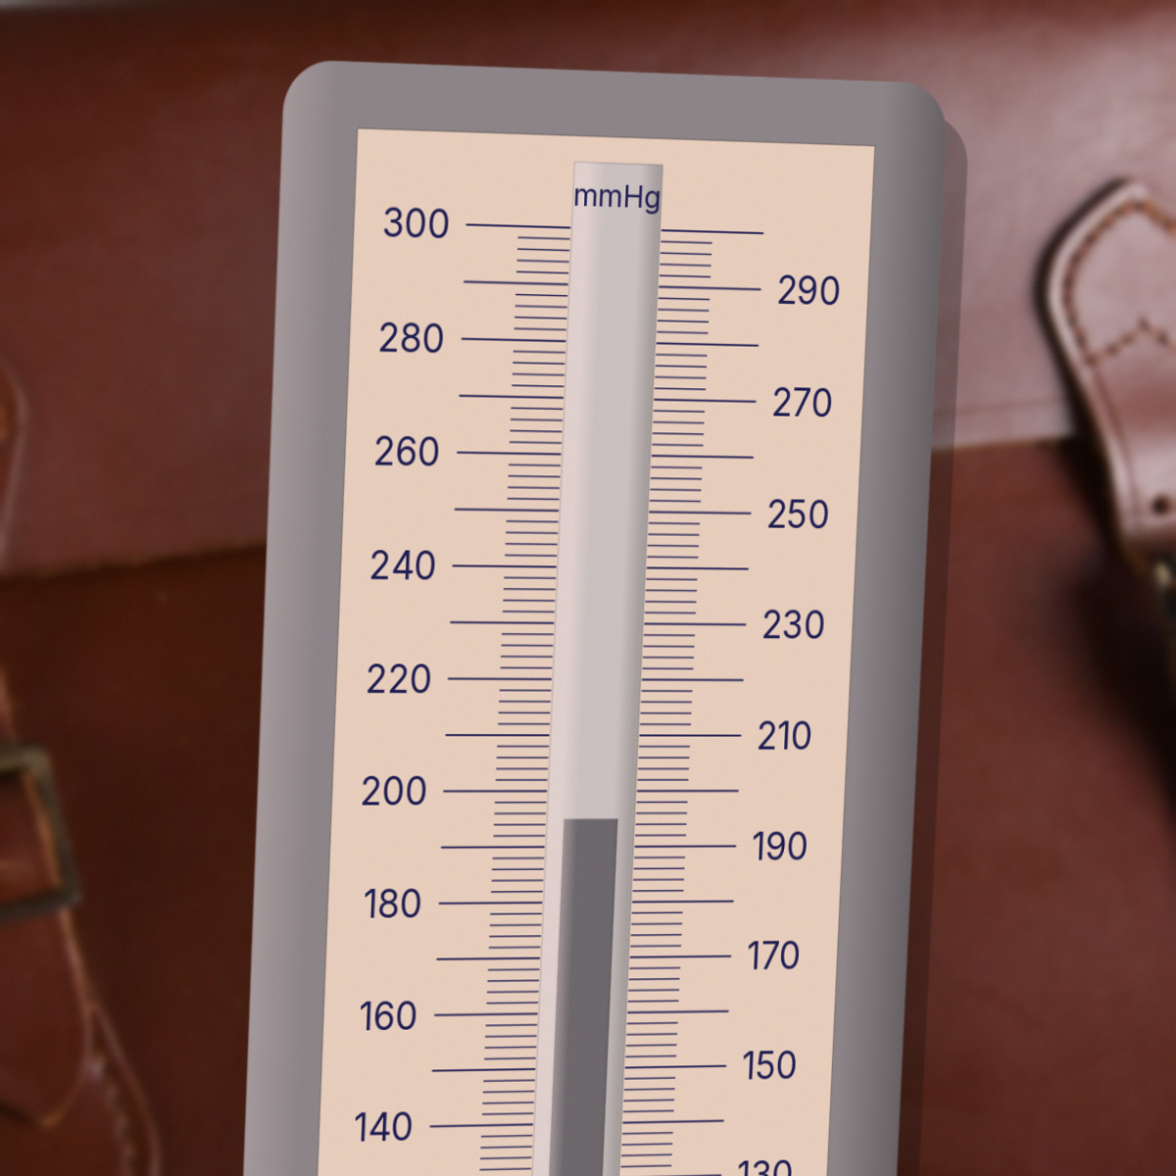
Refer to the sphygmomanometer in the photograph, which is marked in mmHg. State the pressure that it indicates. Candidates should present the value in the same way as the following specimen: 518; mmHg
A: 195; mmHg
